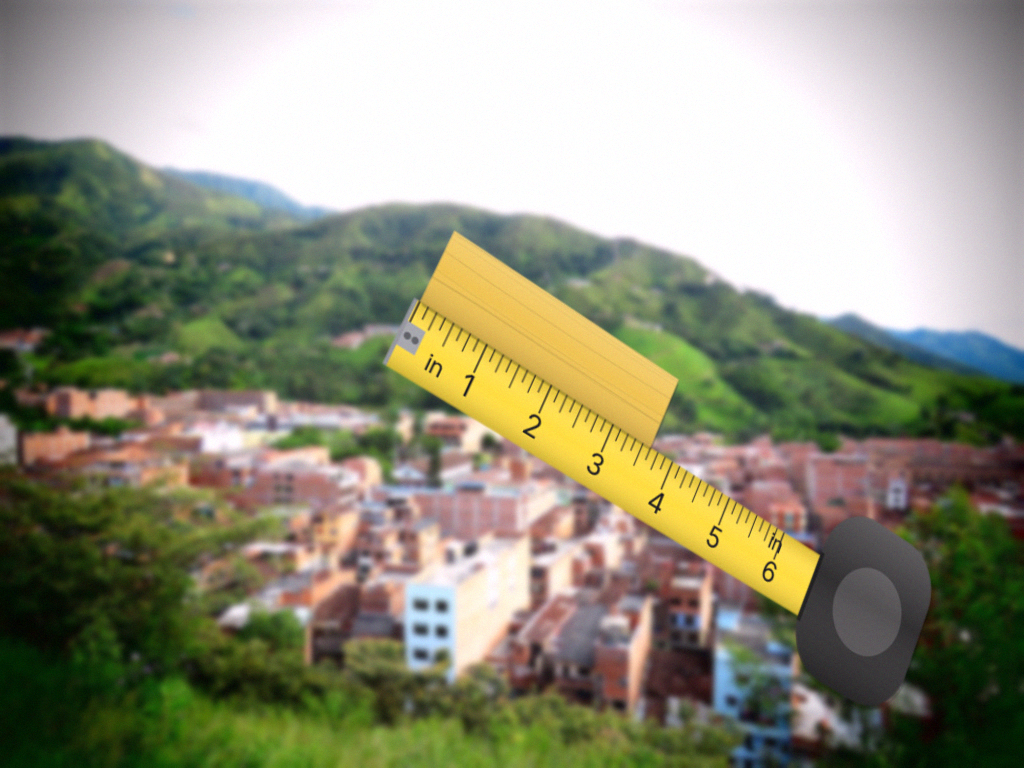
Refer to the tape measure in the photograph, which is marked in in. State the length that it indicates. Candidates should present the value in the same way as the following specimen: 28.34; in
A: 3.625; in
